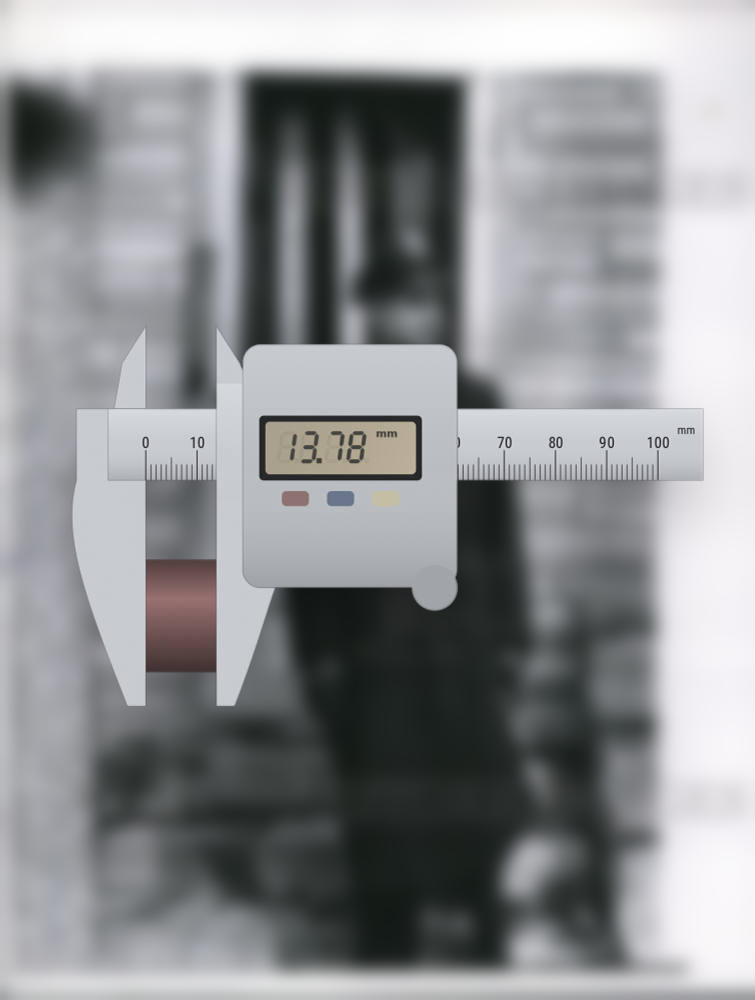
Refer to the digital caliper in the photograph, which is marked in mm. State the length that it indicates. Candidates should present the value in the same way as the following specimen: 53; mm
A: 13.78; mm
